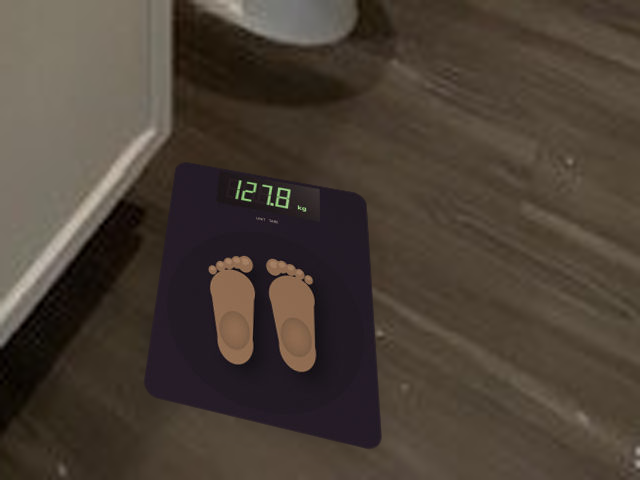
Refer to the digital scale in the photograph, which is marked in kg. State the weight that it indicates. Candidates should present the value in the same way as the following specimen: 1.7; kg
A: 127.8; kg
